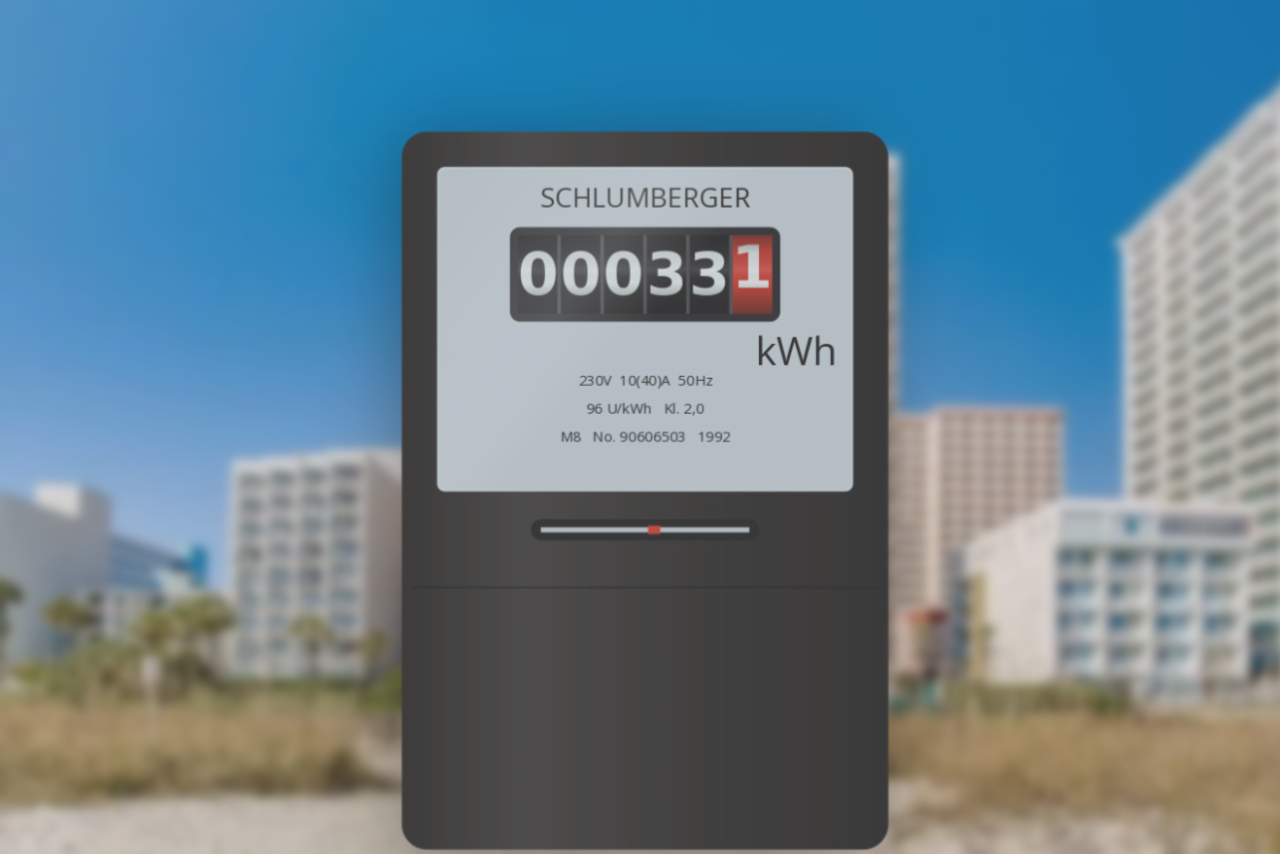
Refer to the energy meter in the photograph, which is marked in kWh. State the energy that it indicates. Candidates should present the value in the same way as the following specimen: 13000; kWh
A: 33.1; kWh
